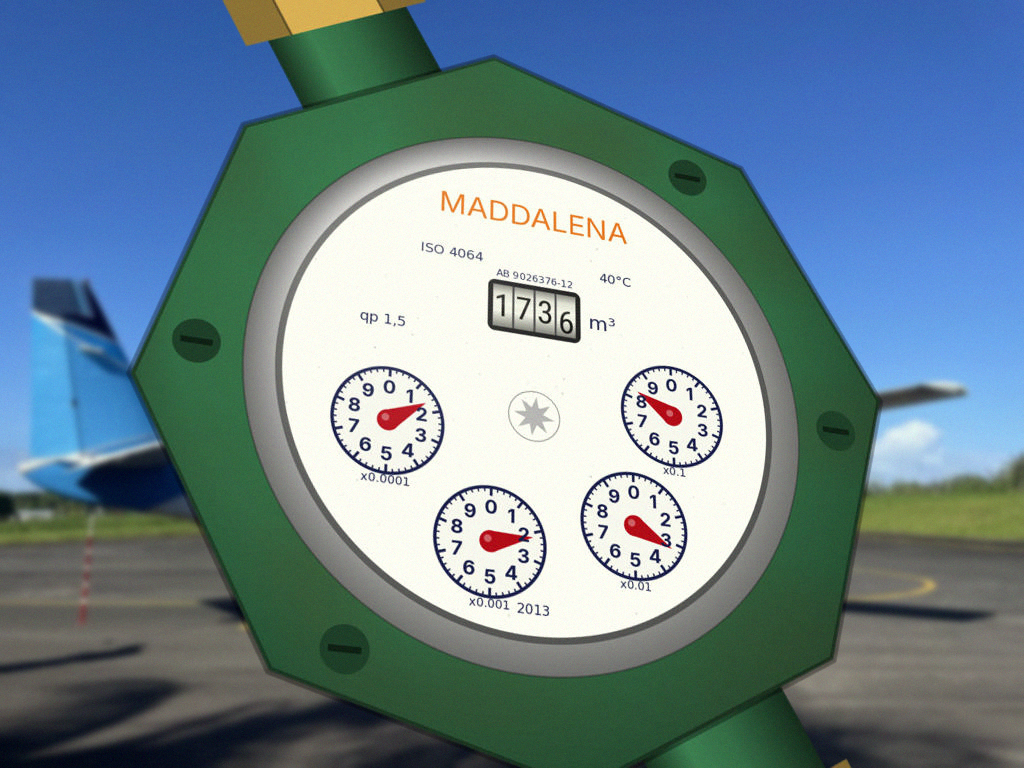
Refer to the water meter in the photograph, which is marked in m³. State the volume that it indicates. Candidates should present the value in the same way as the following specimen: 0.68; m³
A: 1735.8321; m³
